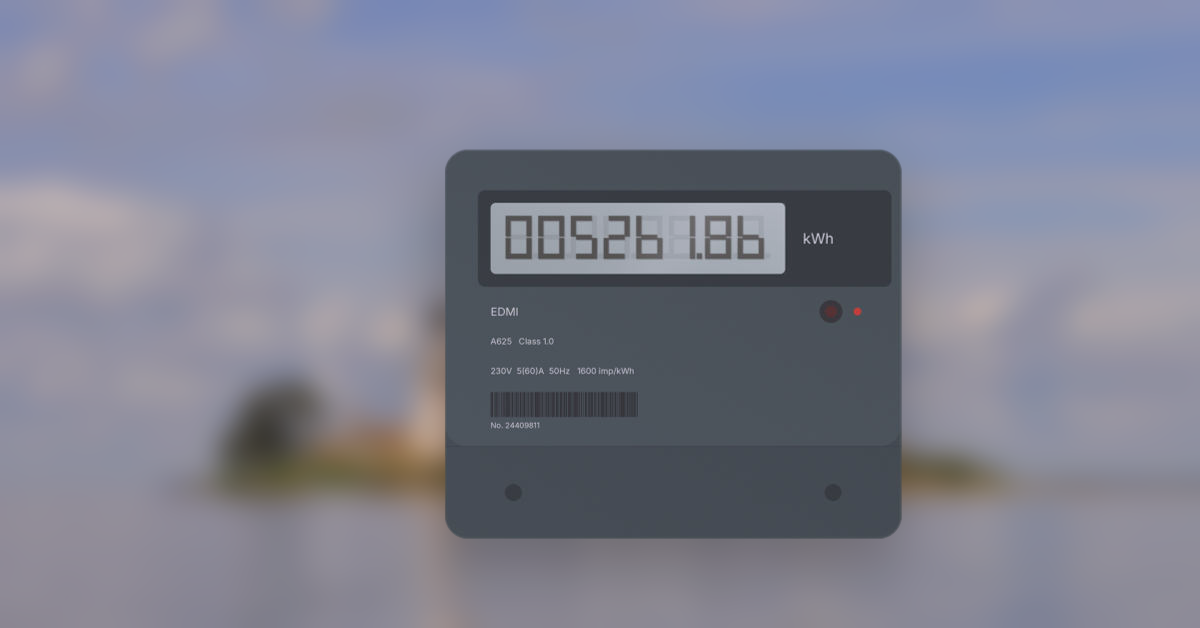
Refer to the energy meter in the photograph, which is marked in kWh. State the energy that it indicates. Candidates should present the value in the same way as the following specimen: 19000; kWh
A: 5261.86; kWh
